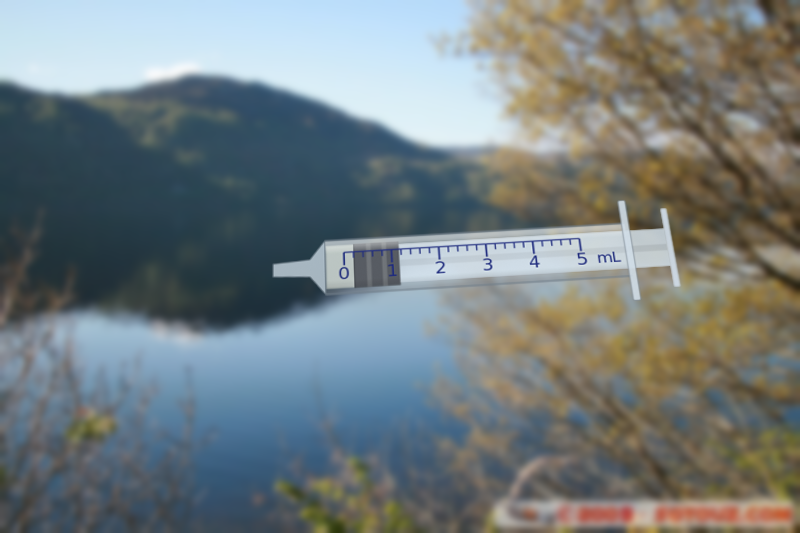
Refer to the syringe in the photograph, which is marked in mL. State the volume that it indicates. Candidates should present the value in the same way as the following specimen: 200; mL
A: 0.2; mL
